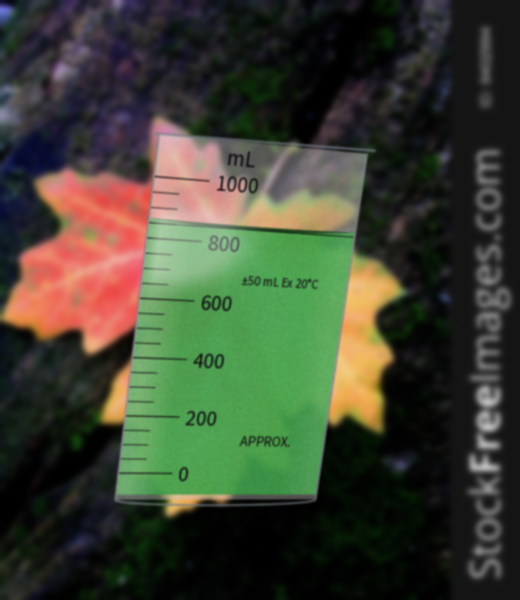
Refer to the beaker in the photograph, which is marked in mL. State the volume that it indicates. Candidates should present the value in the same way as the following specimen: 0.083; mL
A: 850; mL
